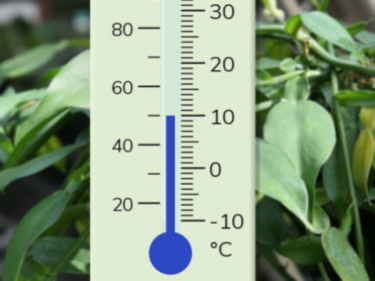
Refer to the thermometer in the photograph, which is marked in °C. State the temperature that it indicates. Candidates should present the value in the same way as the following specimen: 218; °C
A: 10; °C
